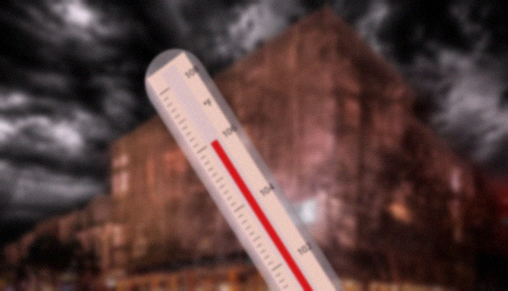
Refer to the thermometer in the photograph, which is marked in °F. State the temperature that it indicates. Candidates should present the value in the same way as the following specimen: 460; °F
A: 106; °F
